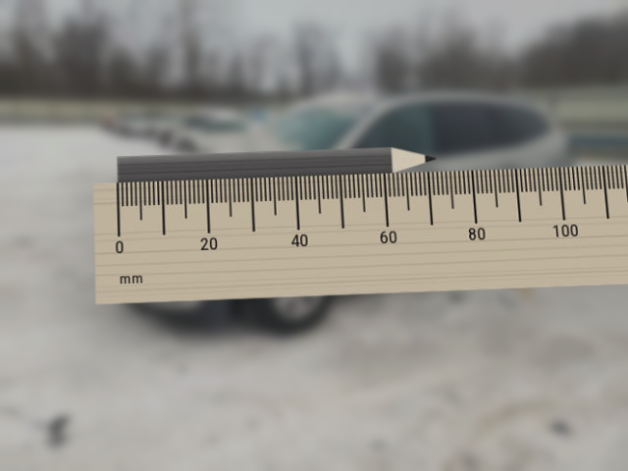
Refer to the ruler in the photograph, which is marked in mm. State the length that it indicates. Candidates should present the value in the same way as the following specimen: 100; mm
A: 72; mm
